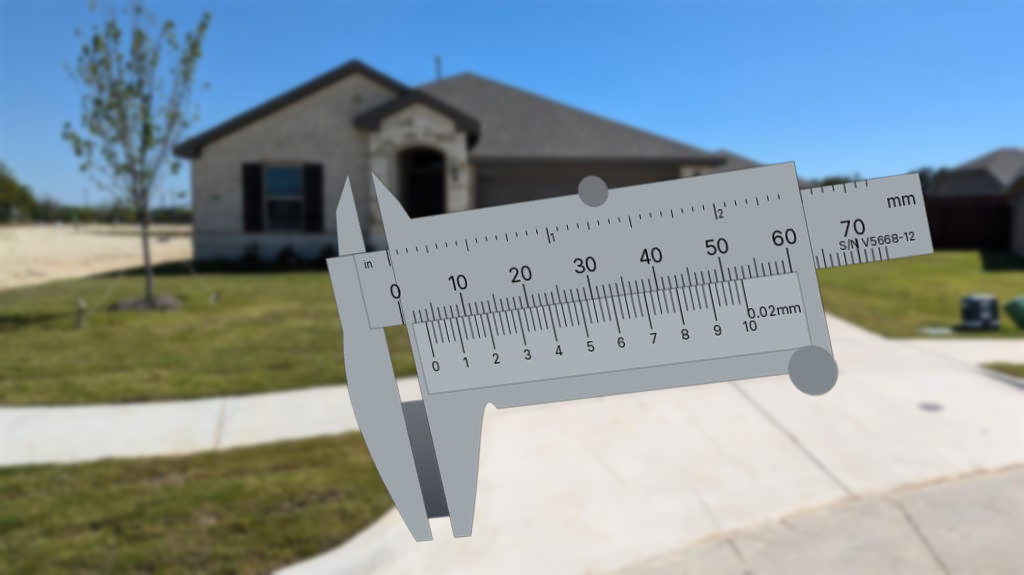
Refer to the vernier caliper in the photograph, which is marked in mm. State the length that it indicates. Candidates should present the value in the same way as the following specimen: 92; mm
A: 3.6; mm
